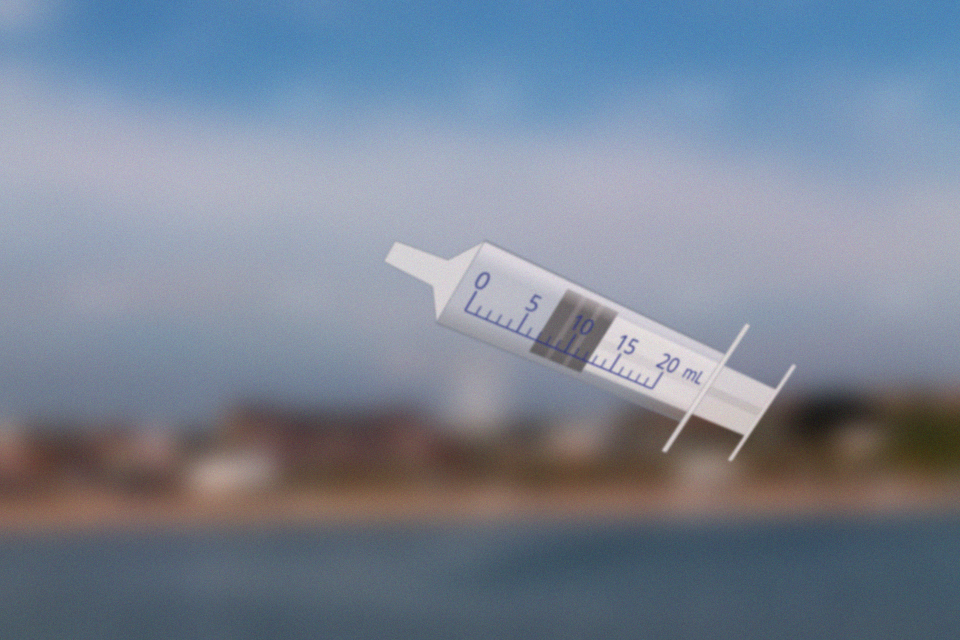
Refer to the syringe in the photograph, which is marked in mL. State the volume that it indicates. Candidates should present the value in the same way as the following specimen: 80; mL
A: 7; mL
